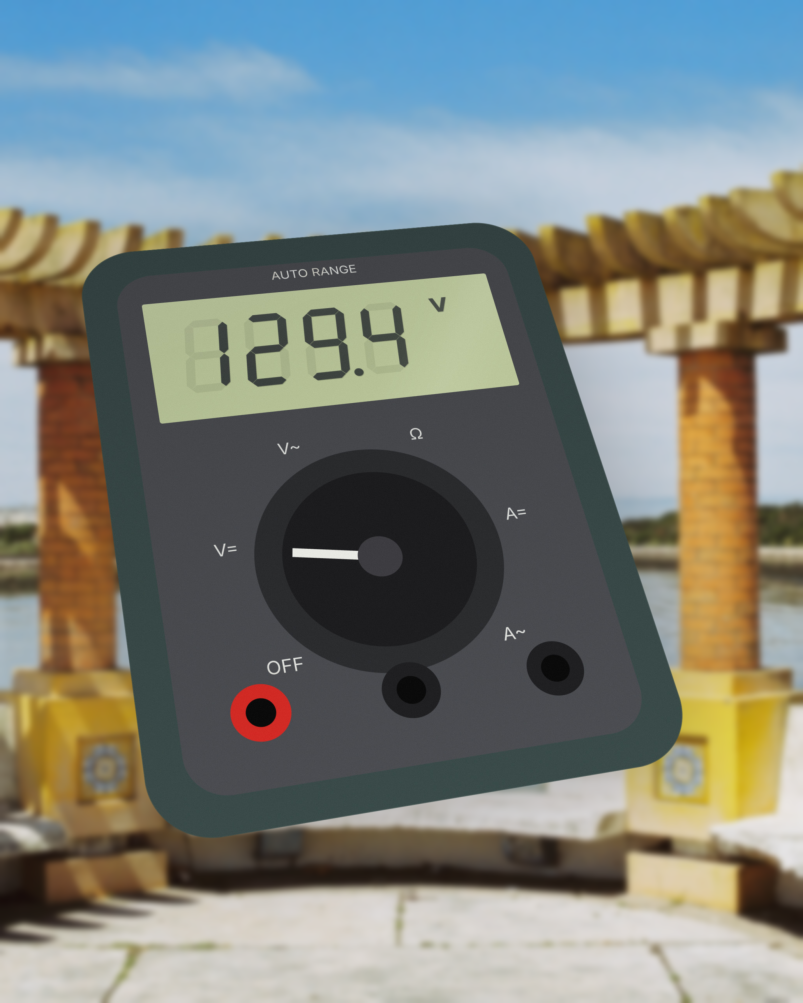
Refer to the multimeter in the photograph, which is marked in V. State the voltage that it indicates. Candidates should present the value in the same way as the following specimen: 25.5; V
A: 129.4; V
